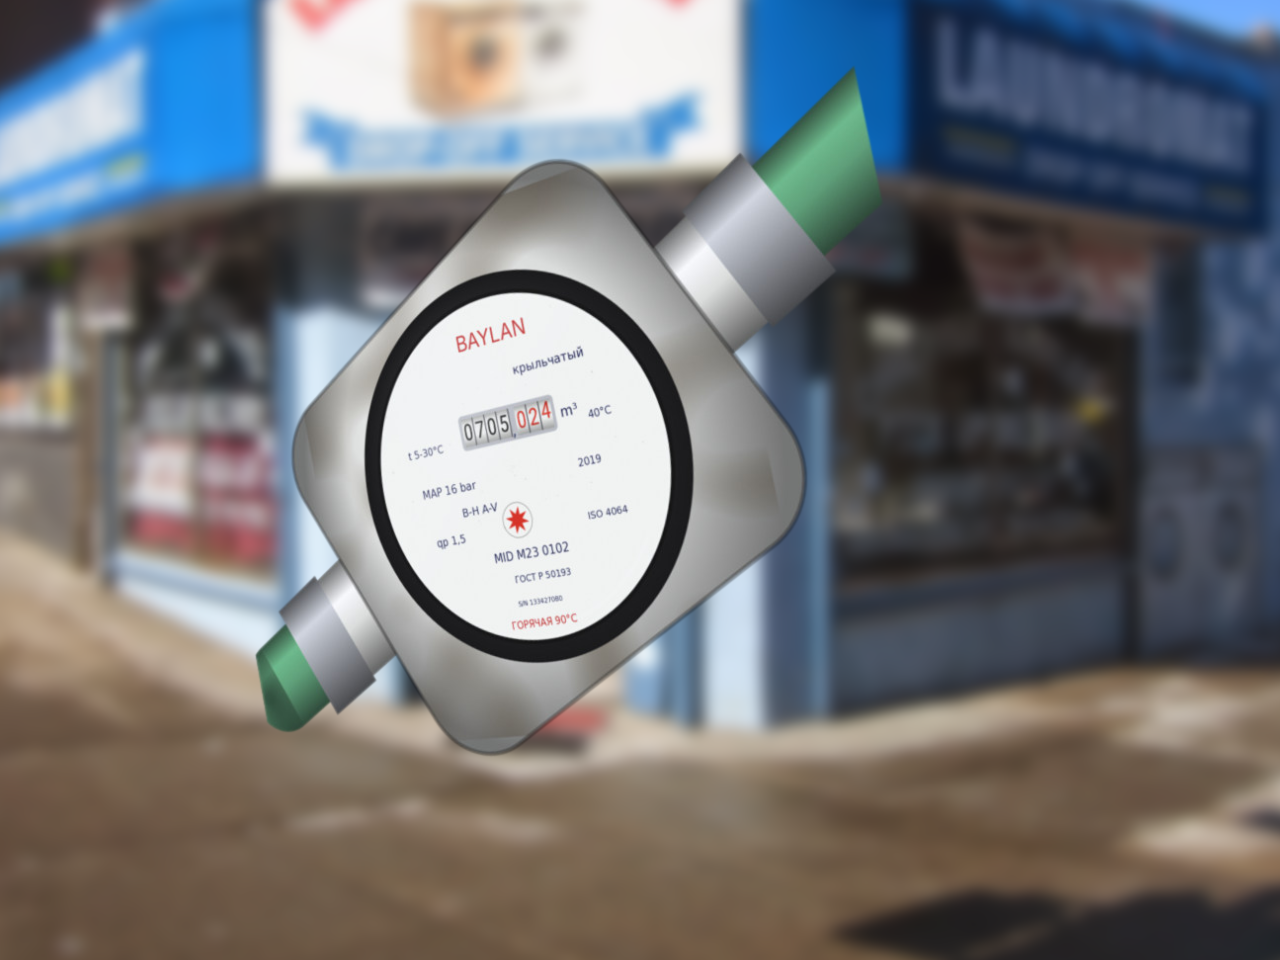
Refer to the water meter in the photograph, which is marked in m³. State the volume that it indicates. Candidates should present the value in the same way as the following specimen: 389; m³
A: 705.024; m³
